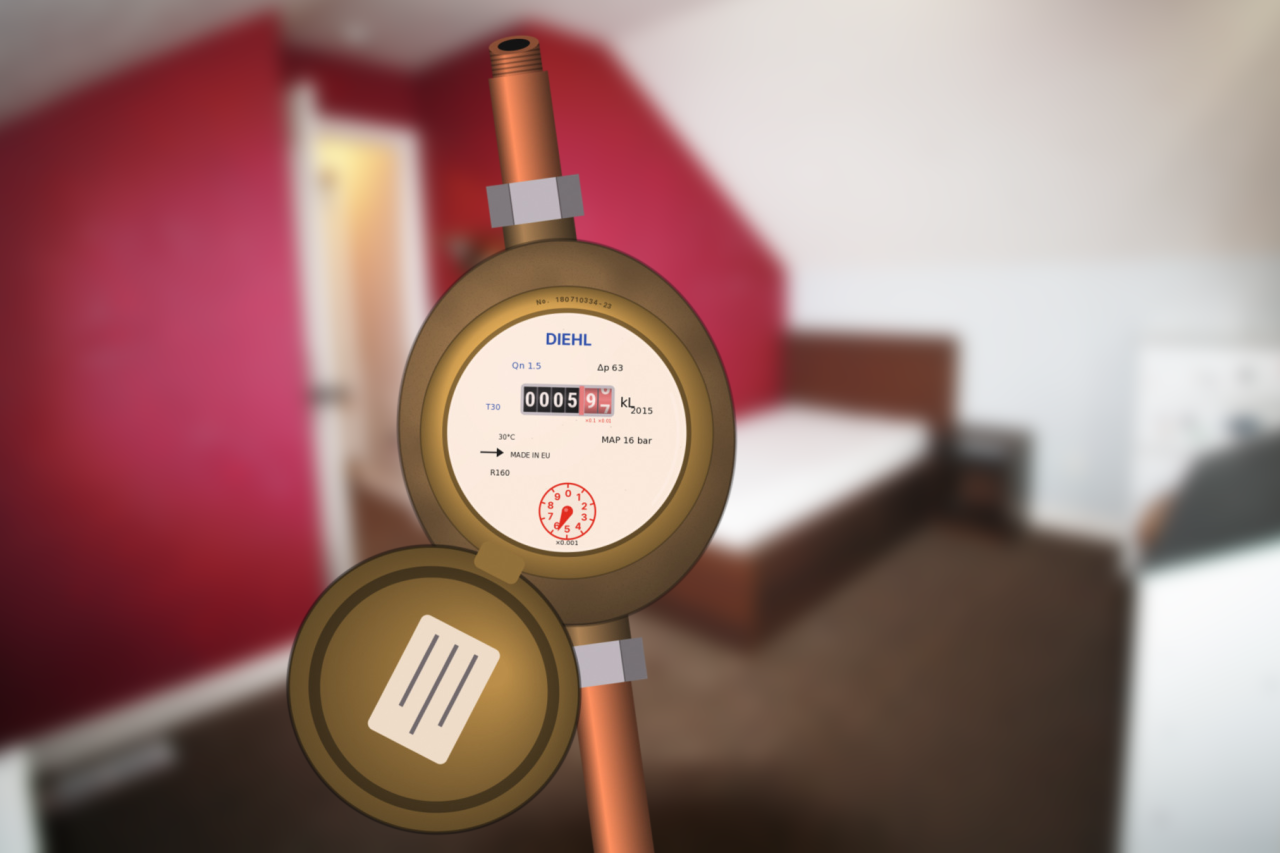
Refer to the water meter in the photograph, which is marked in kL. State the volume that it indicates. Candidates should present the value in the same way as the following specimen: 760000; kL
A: 5.965; kL
